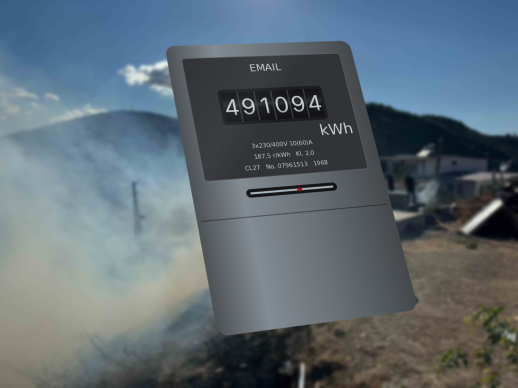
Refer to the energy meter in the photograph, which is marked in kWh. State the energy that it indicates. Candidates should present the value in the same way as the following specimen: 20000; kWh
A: 491094; kWh
